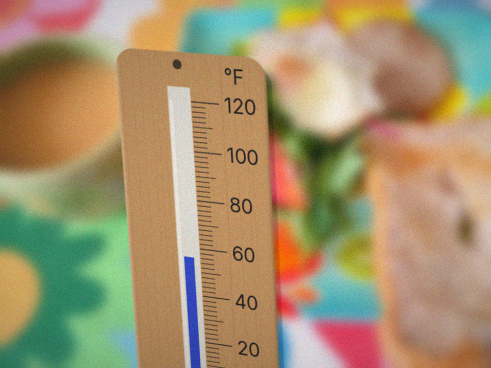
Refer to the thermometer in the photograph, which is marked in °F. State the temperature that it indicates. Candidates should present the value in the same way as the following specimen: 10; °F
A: 56; °F
